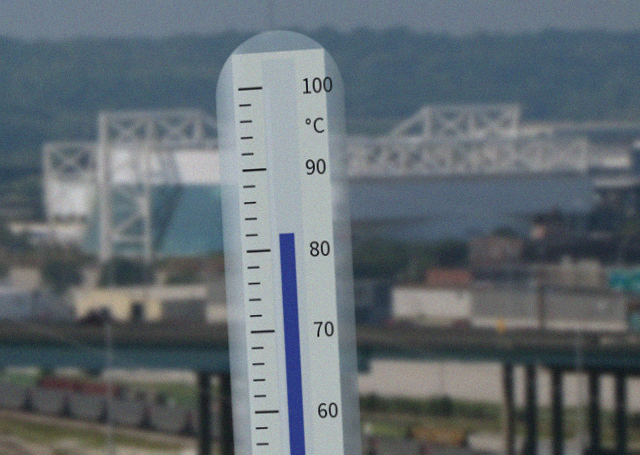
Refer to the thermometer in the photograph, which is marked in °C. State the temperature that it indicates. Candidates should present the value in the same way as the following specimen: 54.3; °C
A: 82; °C
